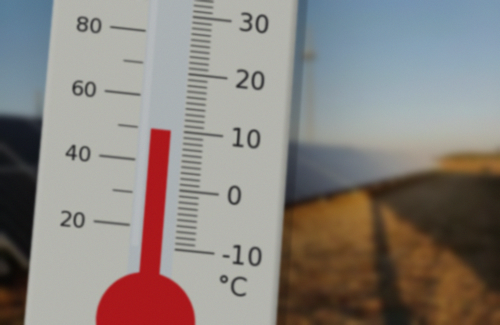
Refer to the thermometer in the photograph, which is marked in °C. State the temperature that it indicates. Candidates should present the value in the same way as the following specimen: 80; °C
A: 10; °C
